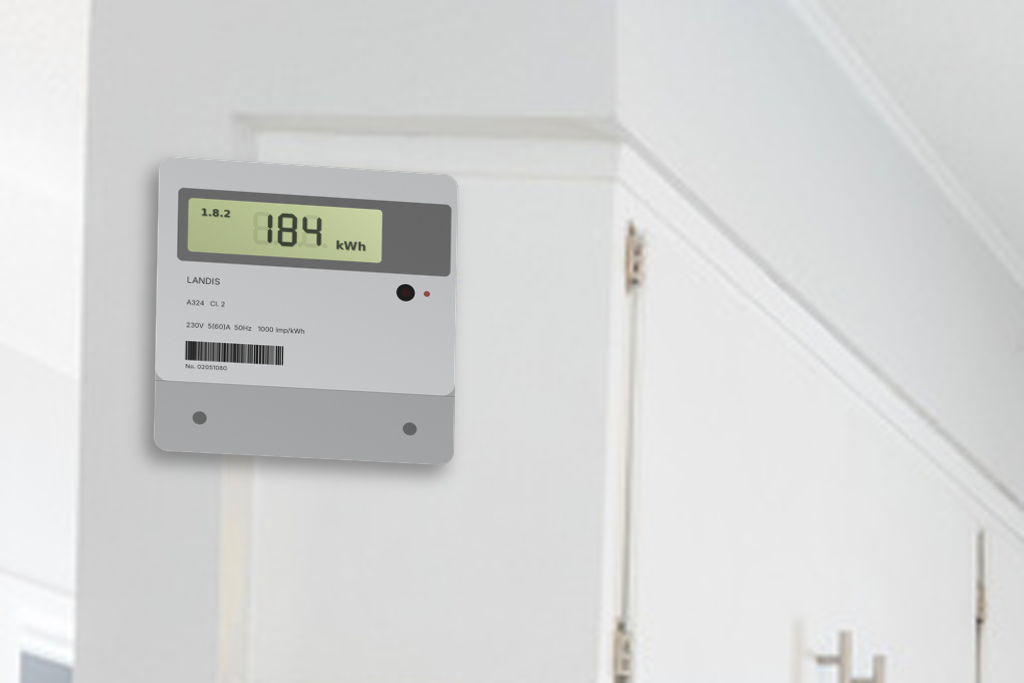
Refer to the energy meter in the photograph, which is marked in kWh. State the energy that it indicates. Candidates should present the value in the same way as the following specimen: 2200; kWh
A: 184; kWh
